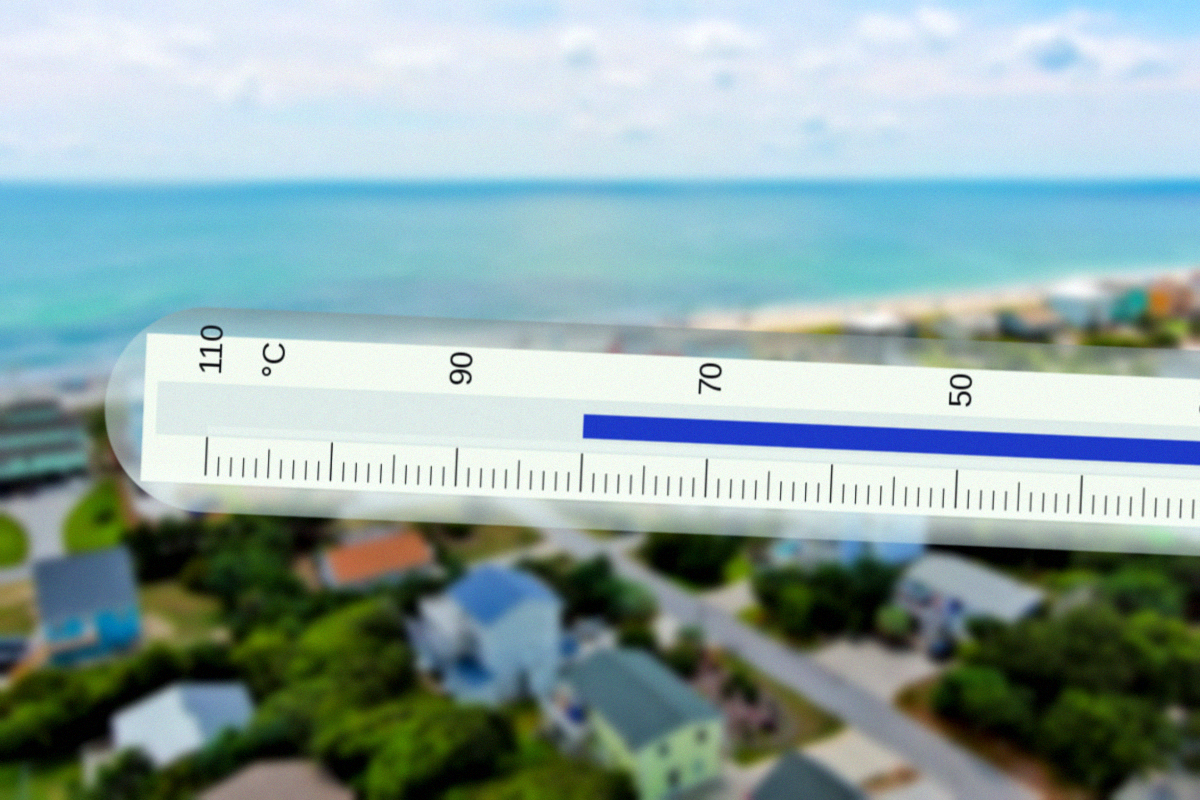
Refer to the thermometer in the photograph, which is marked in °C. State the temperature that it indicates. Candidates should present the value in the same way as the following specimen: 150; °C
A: 80; °C
